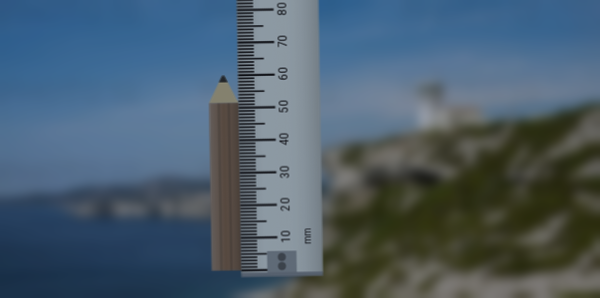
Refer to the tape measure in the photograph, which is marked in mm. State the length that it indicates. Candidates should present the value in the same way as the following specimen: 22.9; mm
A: 60; mm
